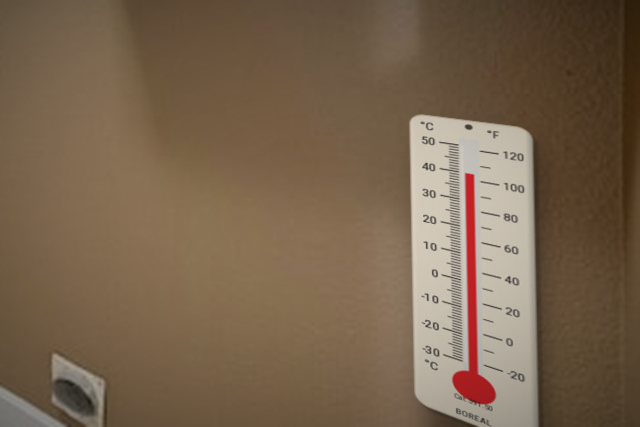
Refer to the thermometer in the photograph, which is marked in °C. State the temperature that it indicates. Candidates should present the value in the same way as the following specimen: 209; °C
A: 40; °C
